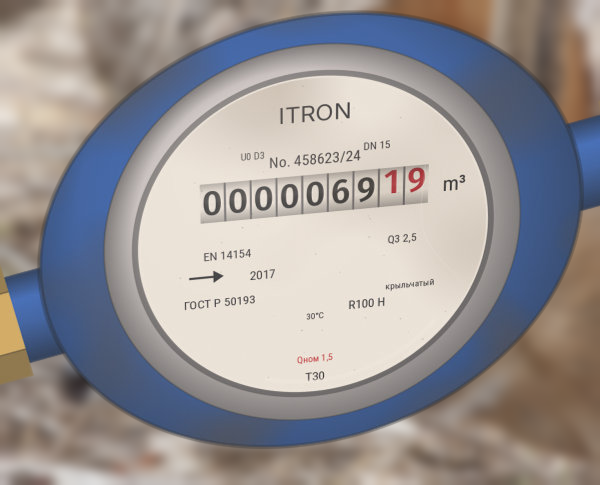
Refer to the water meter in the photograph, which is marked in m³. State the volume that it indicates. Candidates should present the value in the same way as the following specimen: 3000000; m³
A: 69.19; m³
